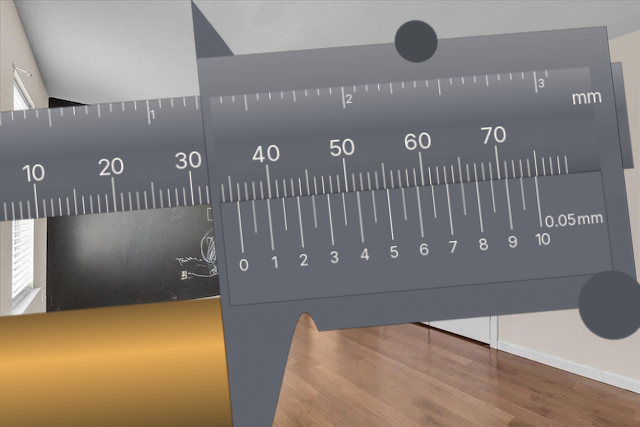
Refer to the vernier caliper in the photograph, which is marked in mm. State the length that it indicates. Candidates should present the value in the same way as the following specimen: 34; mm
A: 35.8; mm
